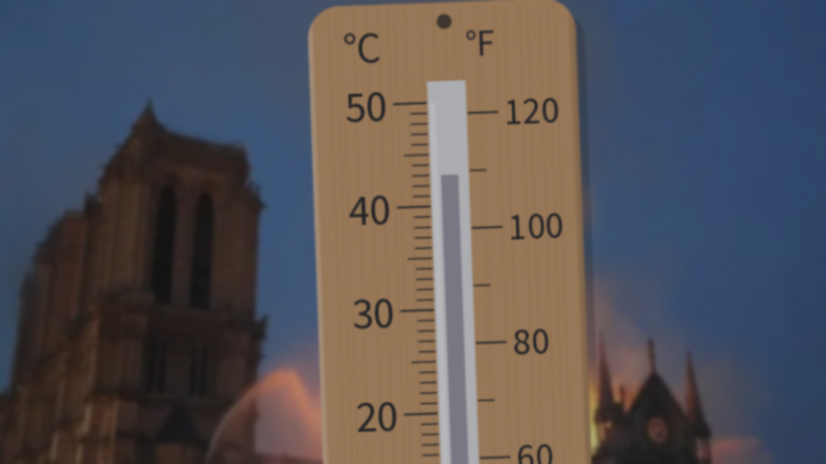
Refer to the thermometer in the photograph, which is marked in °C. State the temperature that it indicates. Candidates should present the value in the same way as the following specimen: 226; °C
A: 43; °C
